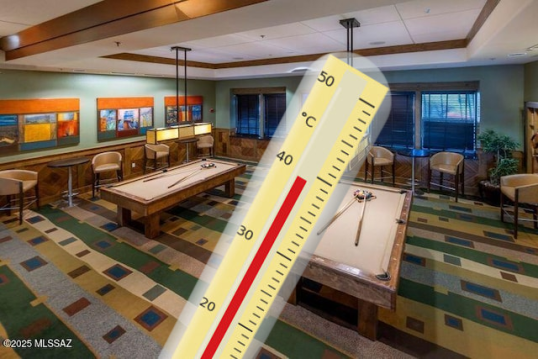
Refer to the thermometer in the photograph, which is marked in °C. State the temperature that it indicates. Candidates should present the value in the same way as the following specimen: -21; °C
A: 39; °C
